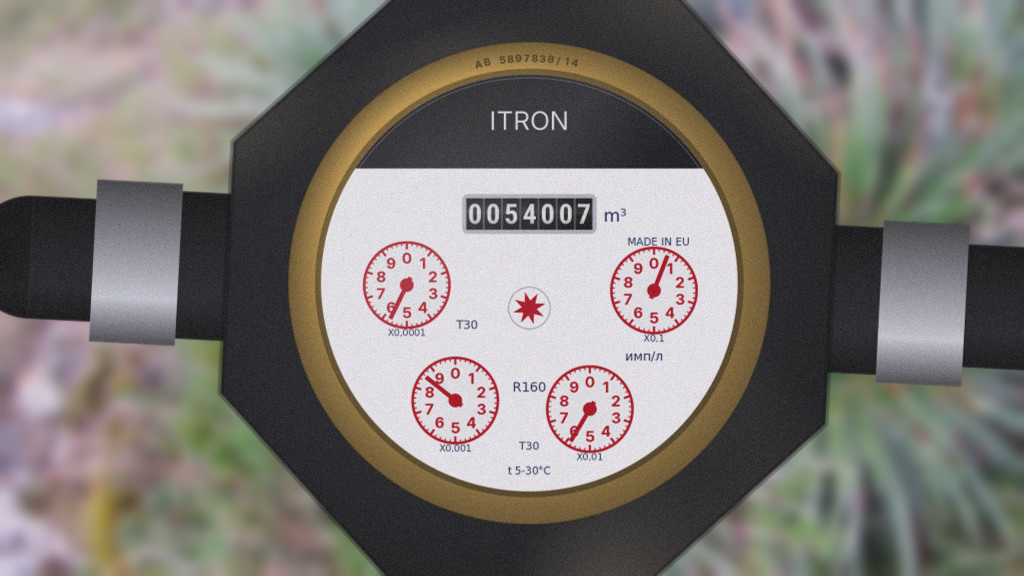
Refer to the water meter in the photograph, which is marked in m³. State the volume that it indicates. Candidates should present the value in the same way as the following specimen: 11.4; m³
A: 54007.0585; m³
